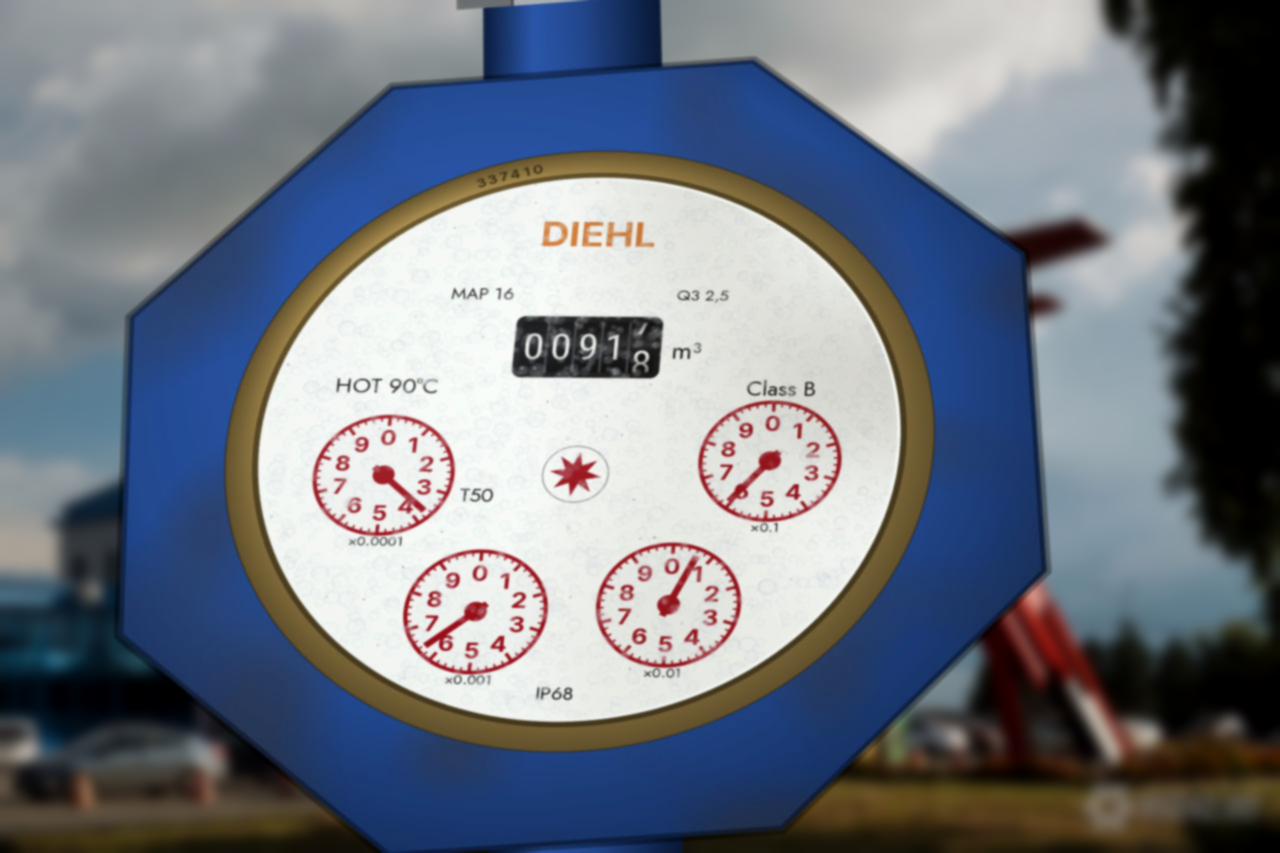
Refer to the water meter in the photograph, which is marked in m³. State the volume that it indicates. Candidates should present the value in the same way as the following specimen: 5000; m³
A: 917.6063; m³
